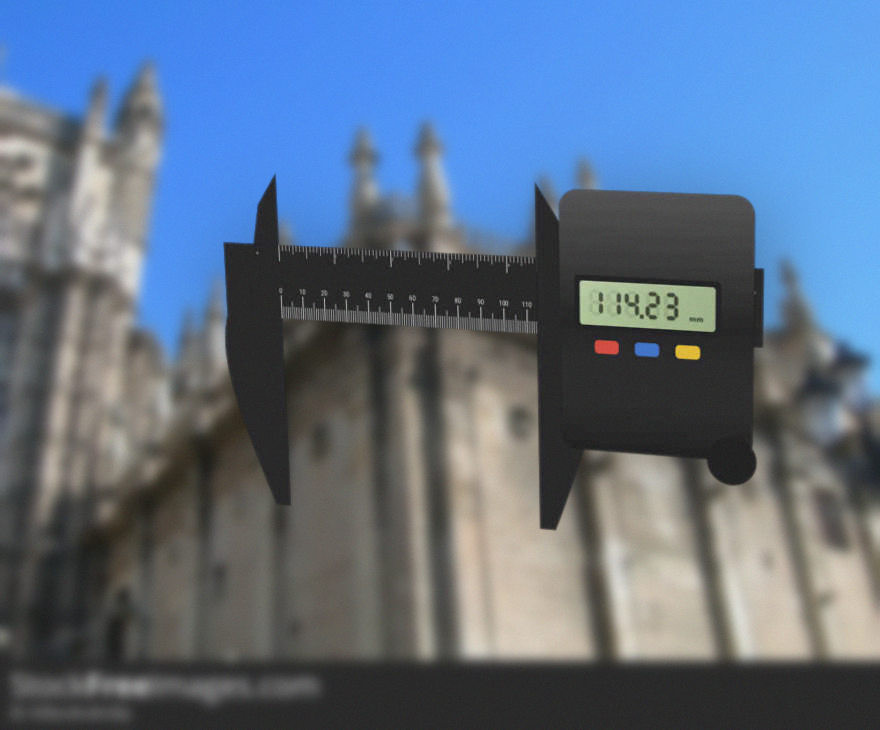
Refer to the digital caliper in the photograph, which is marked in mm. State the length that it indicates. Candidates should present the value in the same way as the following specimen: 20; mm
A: 114.23; mm
